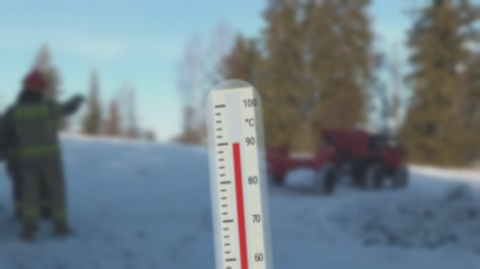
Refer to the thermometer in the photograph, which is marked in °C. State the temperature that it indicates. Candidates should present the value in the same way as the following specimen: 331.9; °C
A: 90; °C
